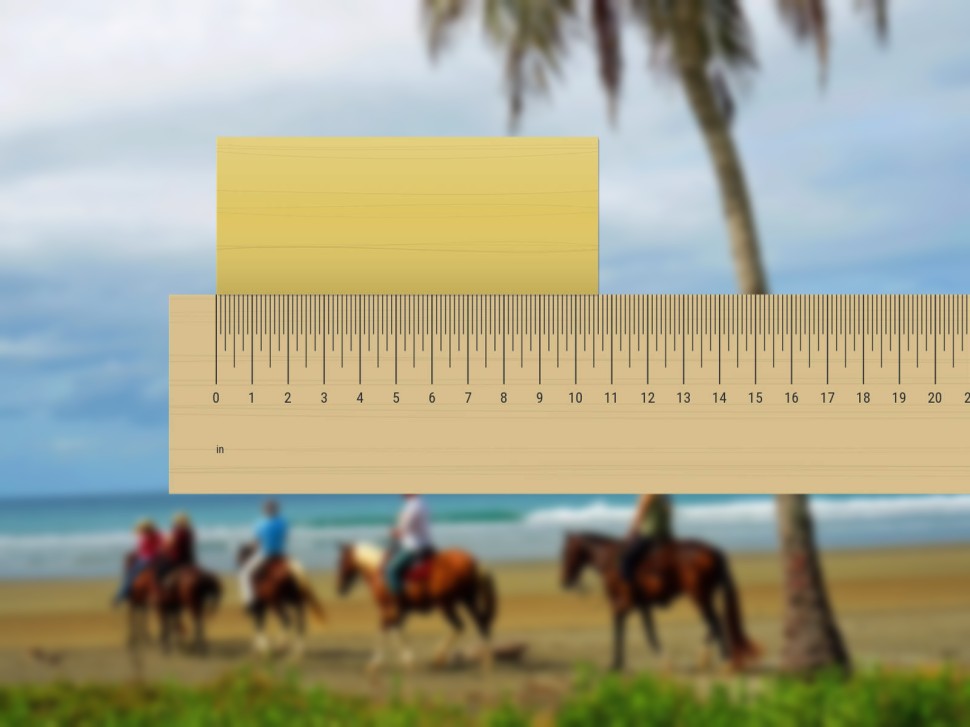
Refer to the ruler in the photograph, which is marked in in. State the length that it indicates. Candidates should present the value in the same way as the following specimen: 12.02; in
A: 10.625; in
